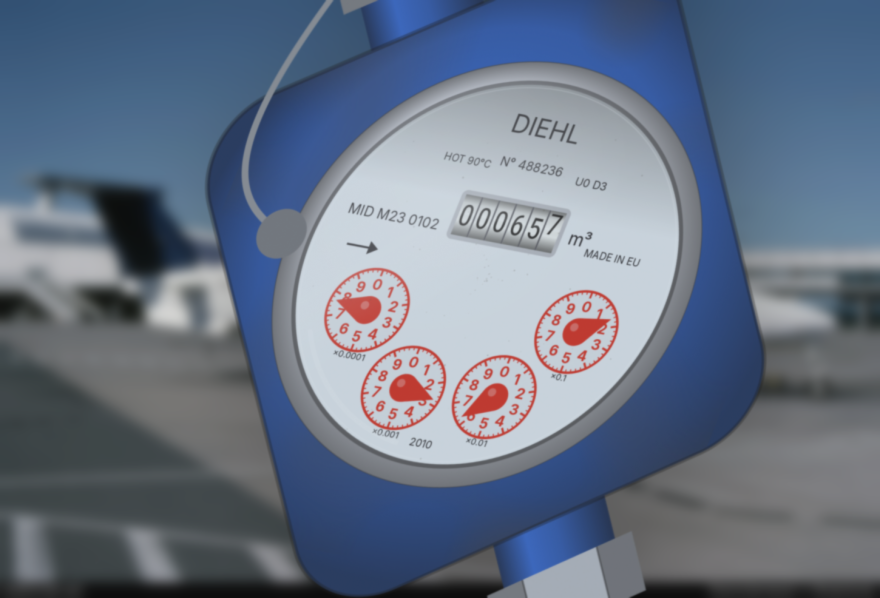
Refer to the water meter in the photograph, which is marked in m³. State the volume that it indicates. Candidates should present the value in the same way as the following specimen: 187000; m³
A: 657.1627; m³
